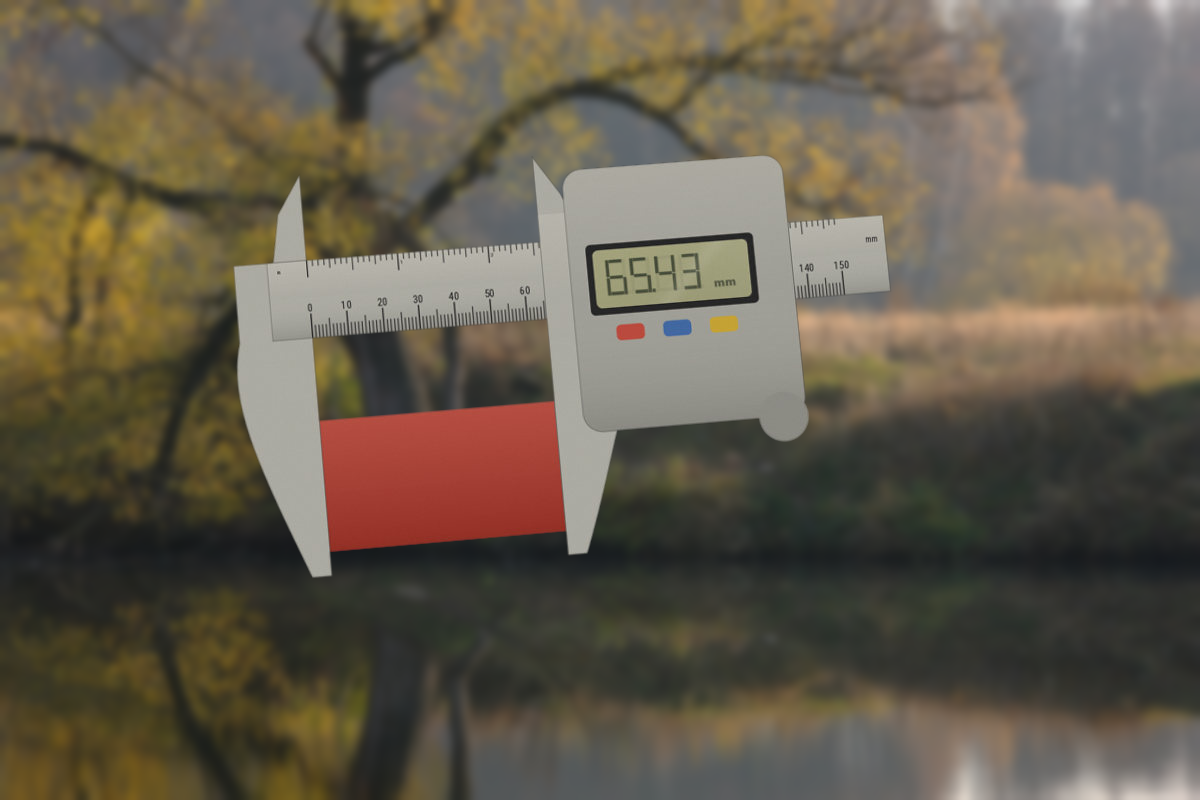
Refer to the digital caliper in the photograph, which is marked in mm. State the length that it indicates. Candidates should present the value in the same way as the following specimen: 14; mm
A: 65.43; mm
